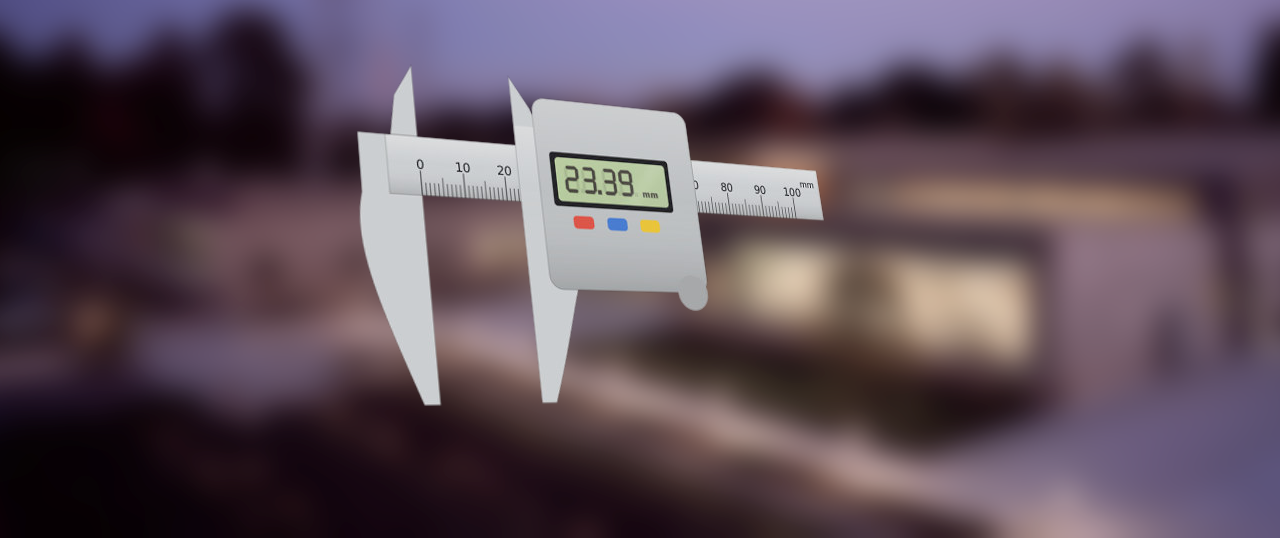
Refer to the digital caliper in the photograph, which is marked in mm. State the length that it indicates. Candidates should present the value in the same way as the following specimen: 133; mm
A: 23.39; mm
